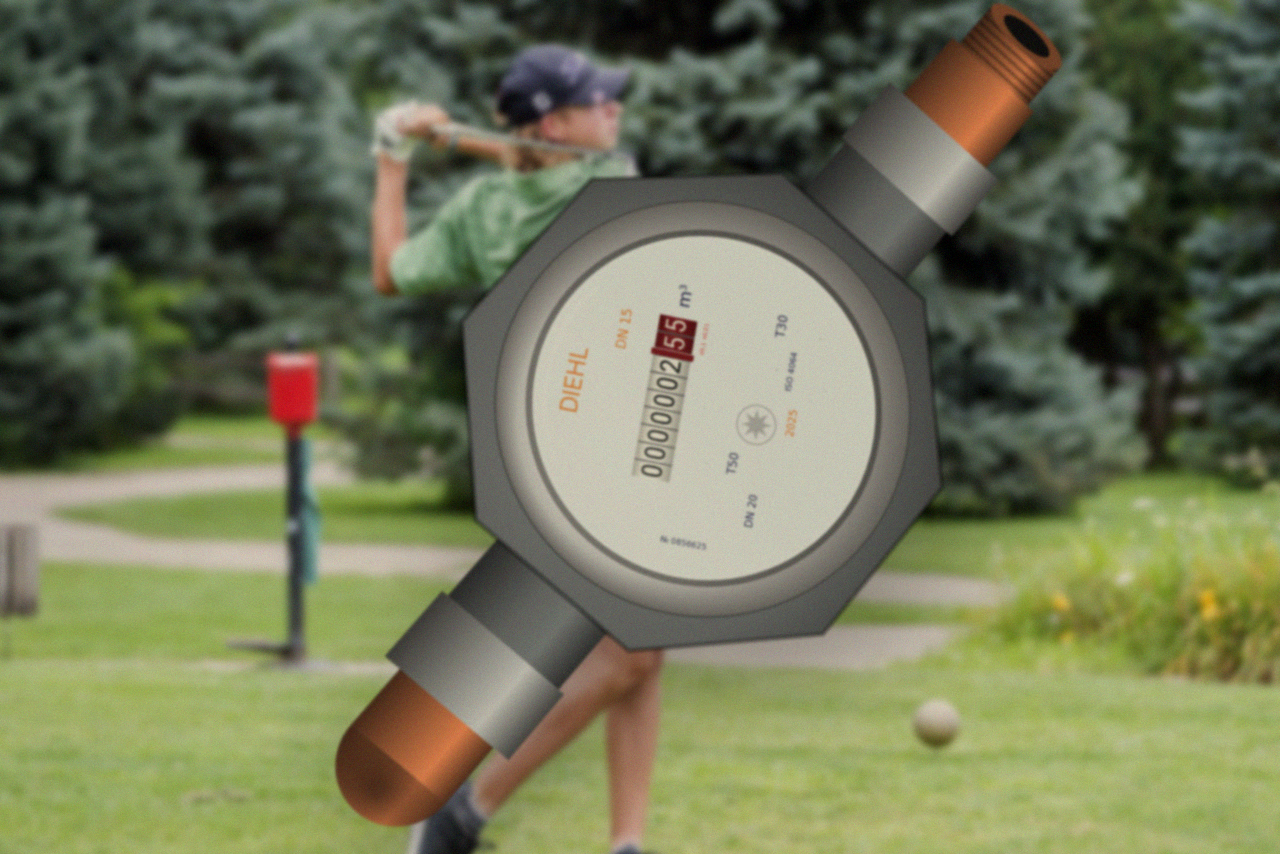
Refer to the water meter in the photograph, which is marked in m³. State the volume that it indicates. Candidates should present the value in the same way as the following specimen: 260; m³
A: 2.55; m³
